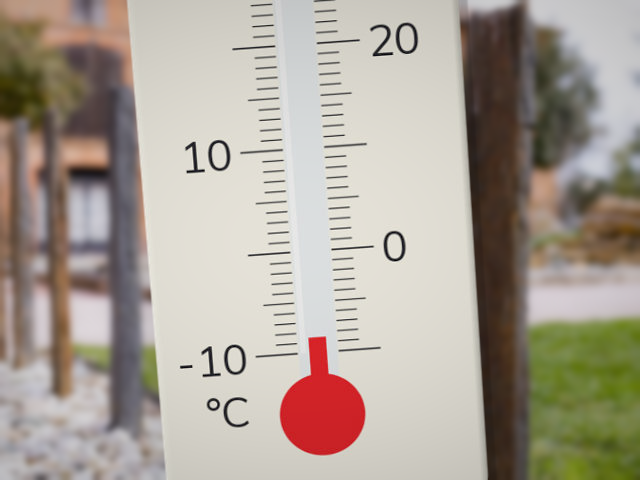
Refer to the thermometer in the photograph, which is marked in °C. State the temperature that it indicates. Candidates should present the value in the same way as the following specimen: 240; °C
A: -8.5; °C
